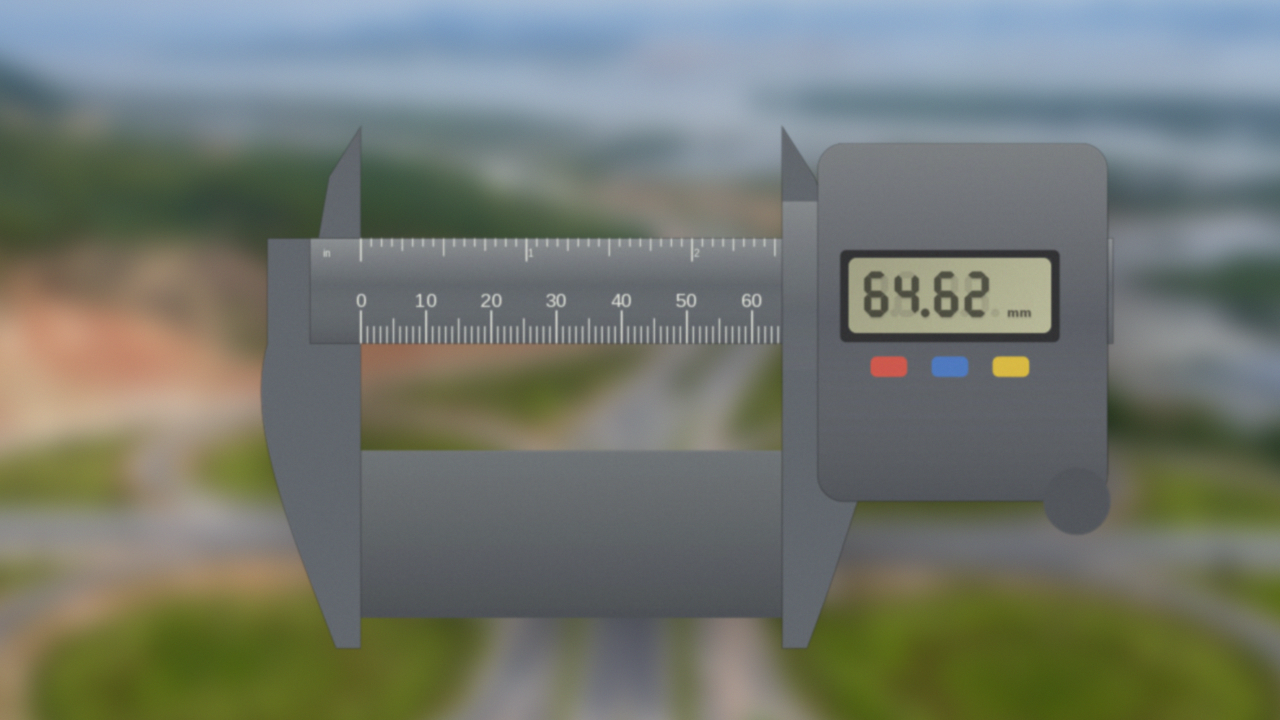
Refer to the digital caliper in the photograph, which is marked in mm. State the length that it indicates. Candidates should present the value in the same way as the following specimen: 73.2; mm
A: 64.62; mm
